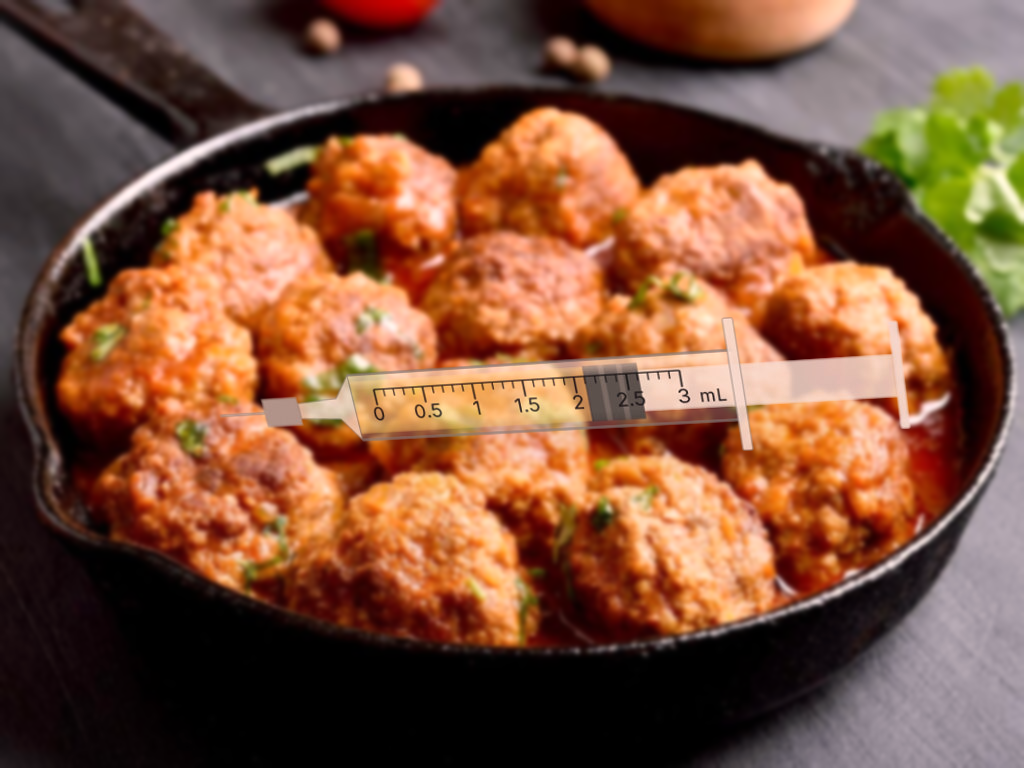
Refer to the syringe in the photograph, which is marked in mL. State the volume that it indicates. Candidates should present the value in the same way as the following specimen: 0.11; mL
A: 2.1; mL
